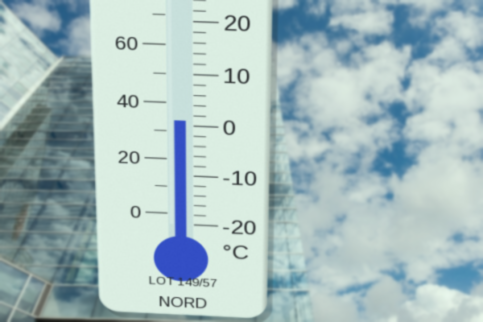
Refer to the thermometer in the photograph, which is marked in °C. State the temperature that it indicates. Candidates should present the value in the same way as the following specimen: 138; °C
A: 1; °C
